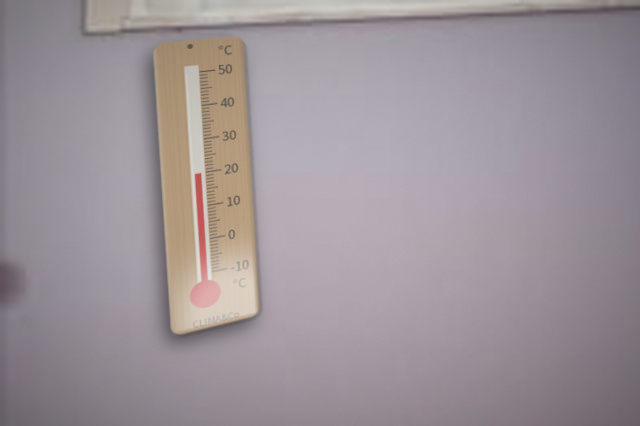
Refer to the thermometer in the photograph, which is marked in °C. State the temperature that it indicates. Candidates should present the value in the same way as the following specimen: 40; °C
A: 20; °C
